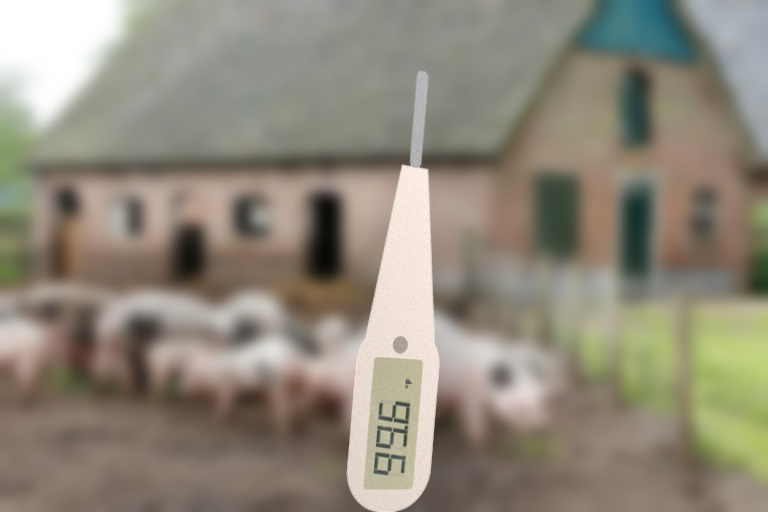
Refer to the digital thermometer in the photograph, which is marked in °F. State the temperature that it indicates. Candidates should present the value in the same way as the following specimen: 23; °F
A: 99.6; °F
